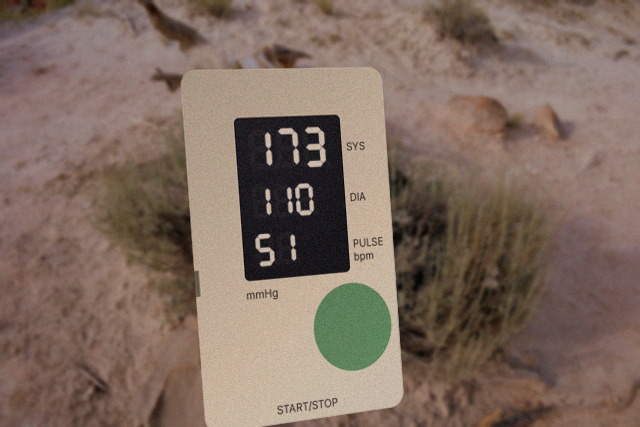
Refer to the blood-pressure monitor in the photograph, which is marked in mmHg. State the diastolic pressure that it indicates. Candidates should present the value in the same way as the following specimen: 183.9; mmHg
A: 110; mmHg
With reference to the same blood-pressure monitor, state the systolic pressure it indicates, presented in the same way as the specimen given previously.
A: 173; mmHg
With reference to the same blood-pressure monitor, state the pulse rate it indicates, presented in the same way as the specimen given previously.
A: 51; bpm
